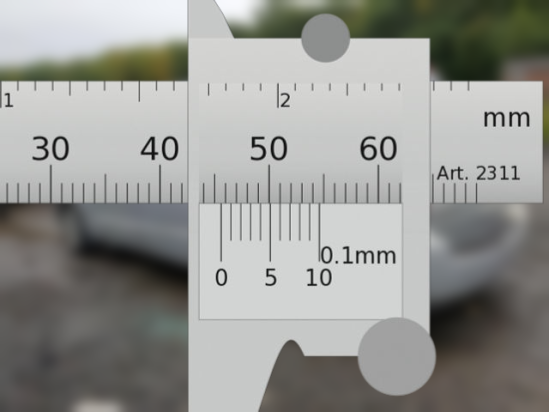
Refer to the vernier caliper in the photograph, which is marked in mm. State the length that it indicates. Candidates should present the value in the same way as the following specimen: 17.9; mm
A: 45.6; mm
